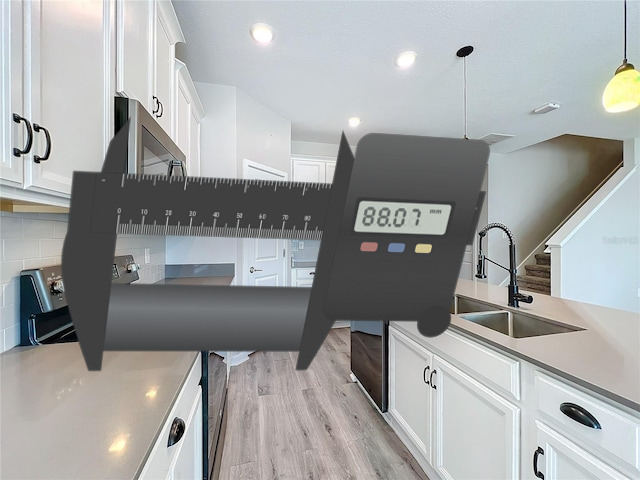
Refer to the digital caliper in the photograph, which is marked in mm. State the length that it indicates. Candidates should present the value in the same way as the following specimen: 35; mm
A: 88.07; mm
